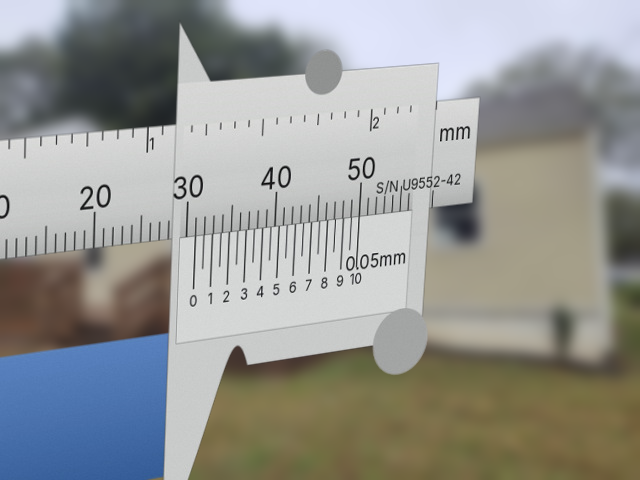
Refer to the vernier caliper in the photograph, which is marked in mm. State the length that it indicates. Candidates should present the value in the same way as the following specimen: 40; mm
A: 31.0; mm
